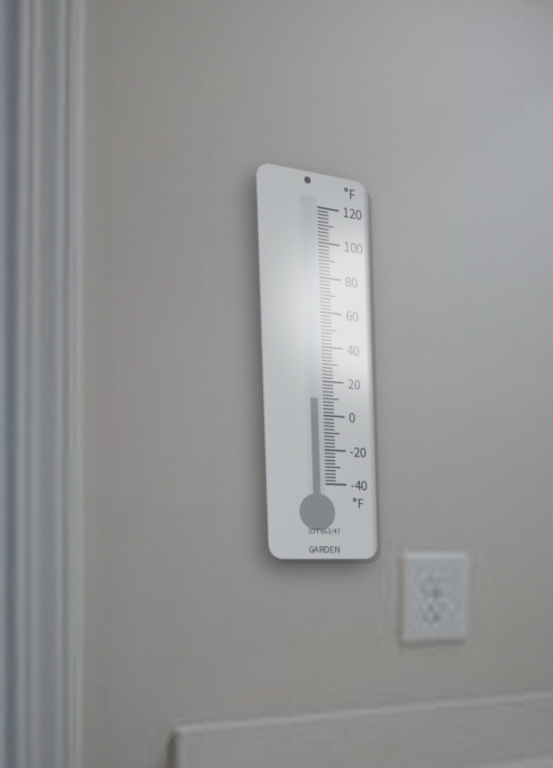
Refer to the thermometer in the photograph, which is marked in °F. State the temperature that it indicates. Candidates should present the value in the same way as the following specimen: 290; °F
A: 10; °F
